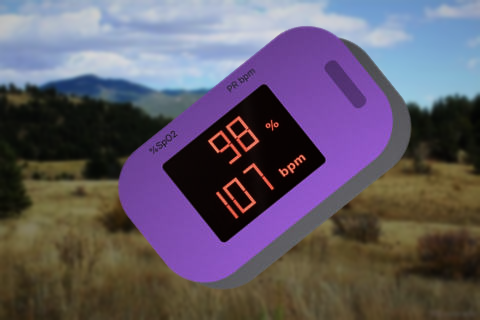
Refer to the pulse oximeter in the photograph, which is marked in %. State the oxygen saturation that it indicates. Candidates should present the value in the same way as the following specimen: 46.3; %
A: 98; %
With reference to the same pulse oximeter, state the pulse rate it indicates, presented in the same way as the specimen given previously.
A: 107; bpm
